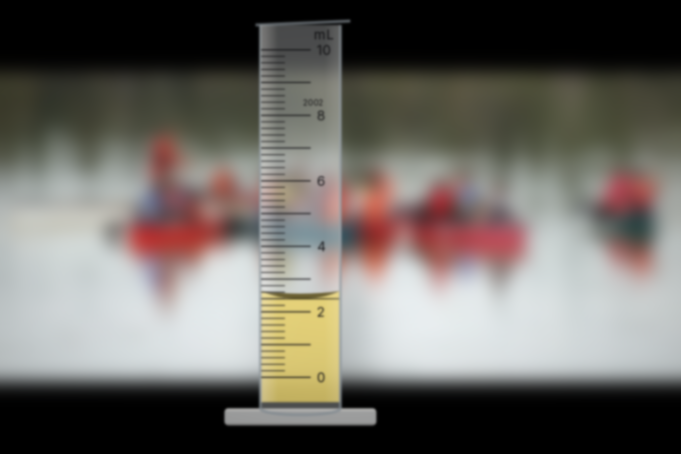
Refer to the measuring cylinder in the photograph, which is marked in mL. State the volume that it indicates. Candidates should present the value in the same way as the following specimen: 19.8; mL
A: 2.4; mL
